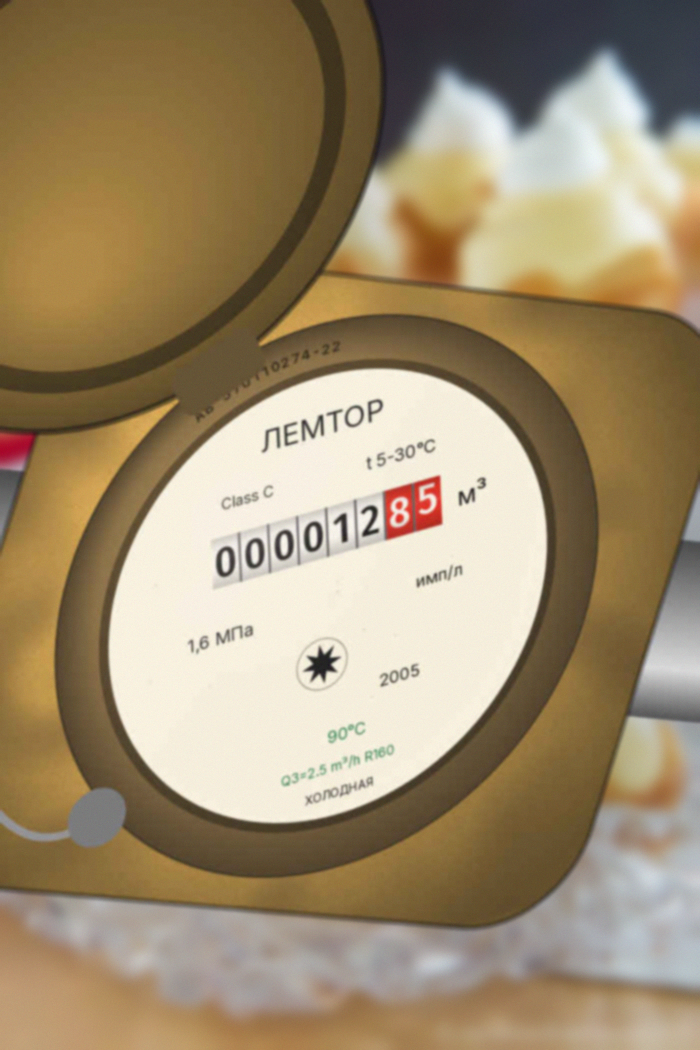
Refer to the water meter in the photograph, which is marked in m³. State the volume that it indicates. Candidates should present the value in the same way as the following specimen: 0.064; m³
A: 12.85; m³
